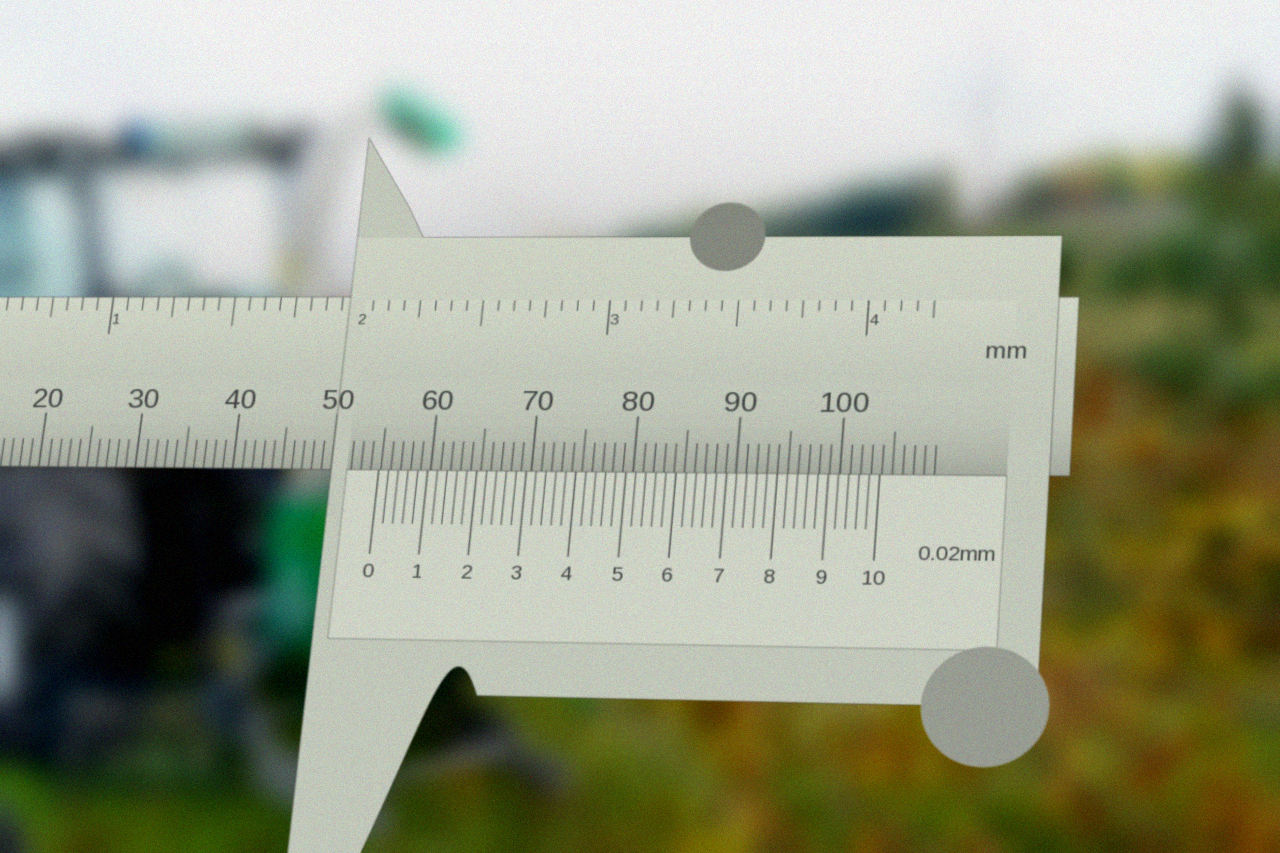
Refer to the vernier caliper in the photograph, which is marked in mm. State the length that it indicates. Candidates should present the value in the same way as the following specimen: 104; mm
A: 54.8; mm
